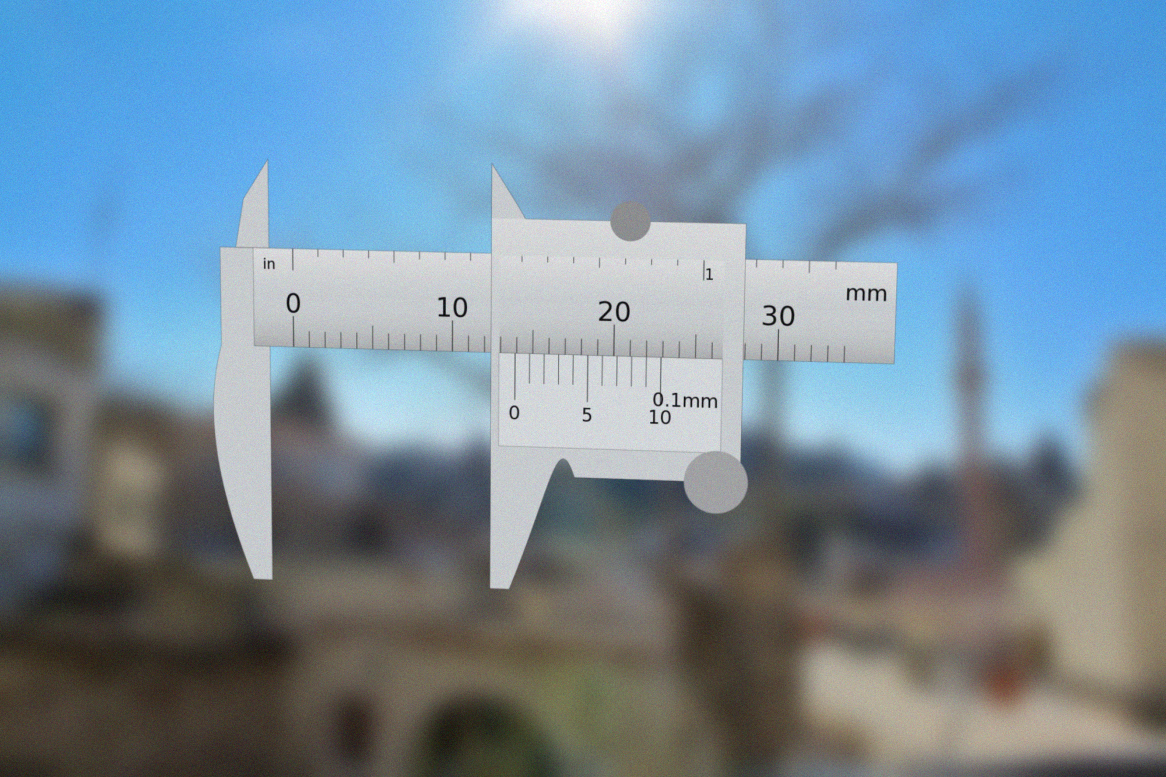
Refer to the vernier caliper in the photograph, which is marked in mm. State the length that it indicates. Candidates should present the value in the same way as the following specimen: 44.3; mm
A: 13.9; mm
